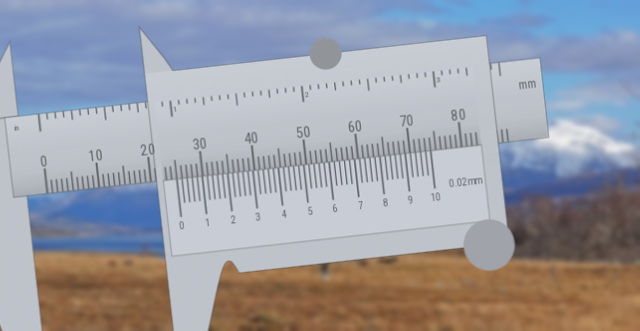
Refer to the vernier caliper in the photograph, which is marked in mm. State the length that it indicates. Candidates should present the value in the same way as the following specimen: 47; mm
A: 25.0; mm
